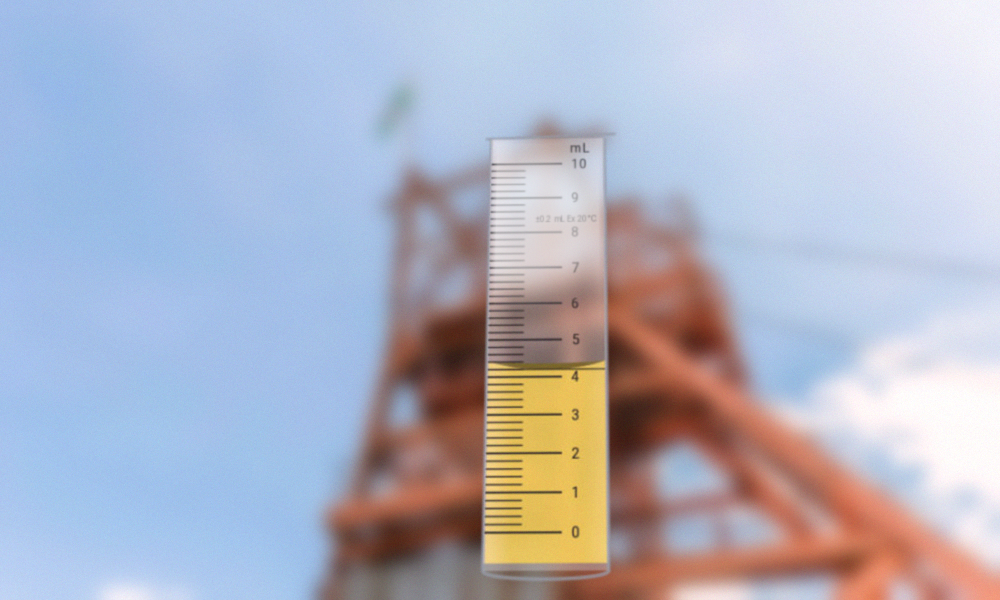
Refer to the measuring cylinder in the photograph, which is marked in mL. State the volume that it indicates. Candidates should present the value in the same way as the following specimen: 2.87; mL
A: 4.2; mL
